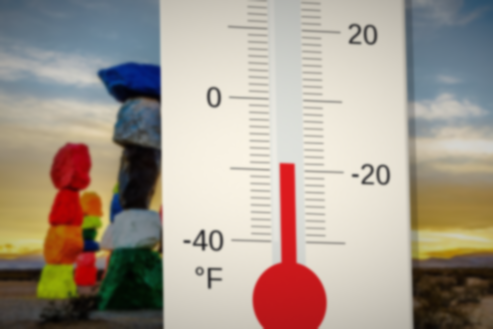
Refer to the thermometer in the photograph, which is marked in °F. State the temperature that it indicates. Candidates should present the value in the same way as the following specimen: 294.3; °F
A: -18; °F
